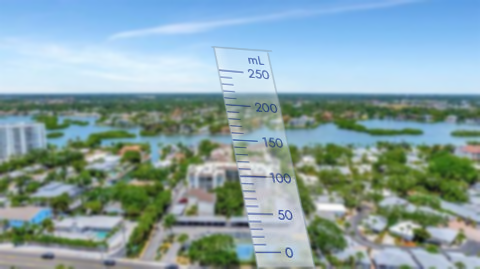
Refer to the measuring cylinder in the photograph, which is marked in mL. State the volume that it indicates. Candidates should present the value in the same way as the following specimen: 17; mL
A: 100; mL
